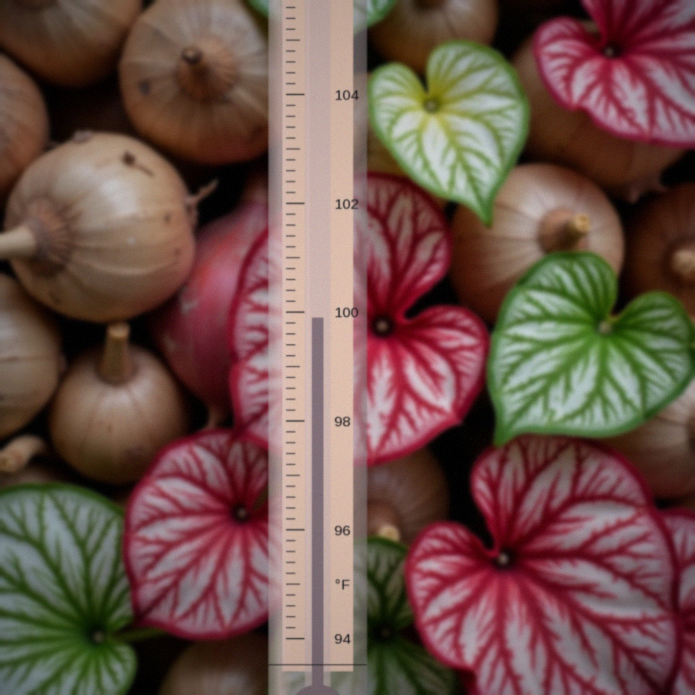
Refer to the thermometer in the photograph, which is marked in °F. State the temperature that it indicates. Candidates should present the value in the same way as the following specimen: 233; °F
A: 99.9; °F
